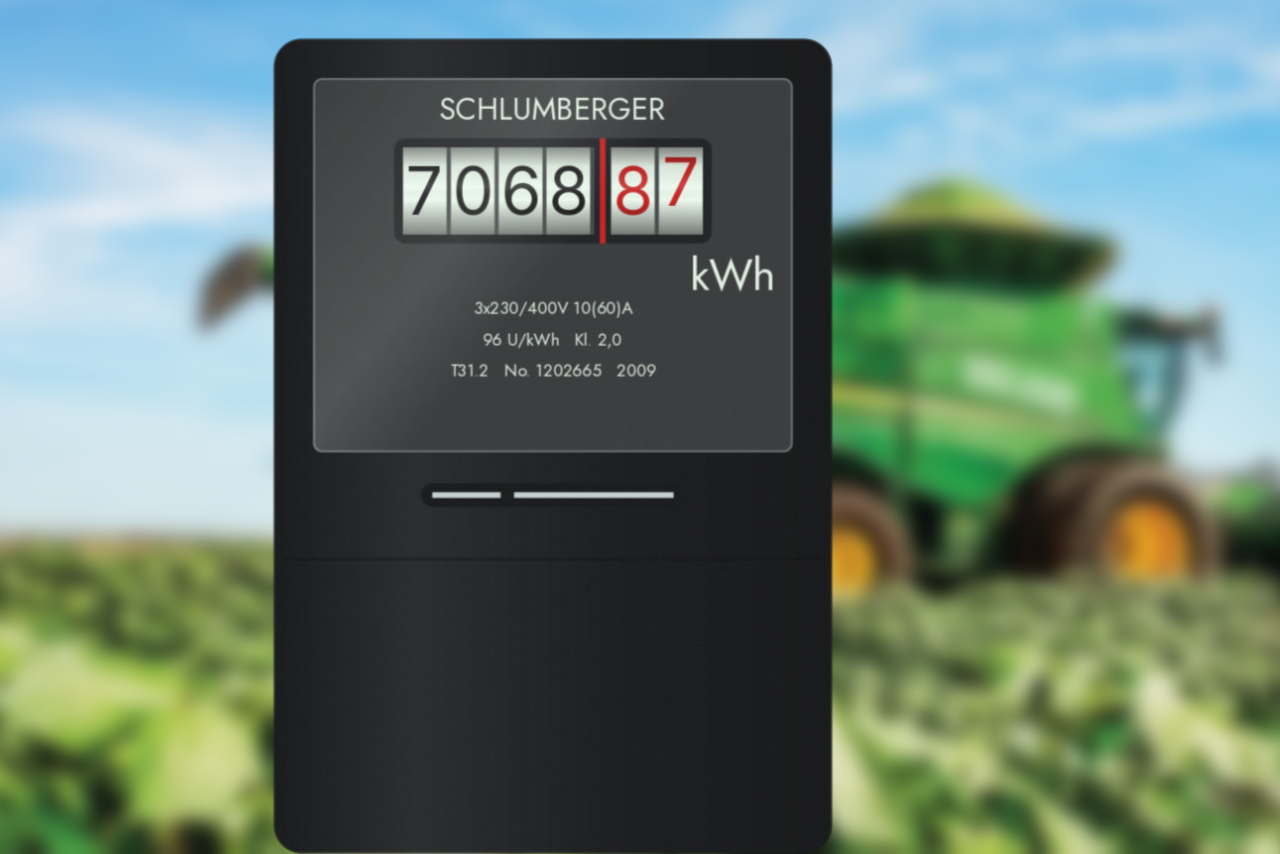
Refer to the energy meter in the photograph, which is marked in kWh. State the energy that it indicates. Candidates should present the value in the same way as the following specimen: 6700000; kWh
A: 7068.87; kWh
